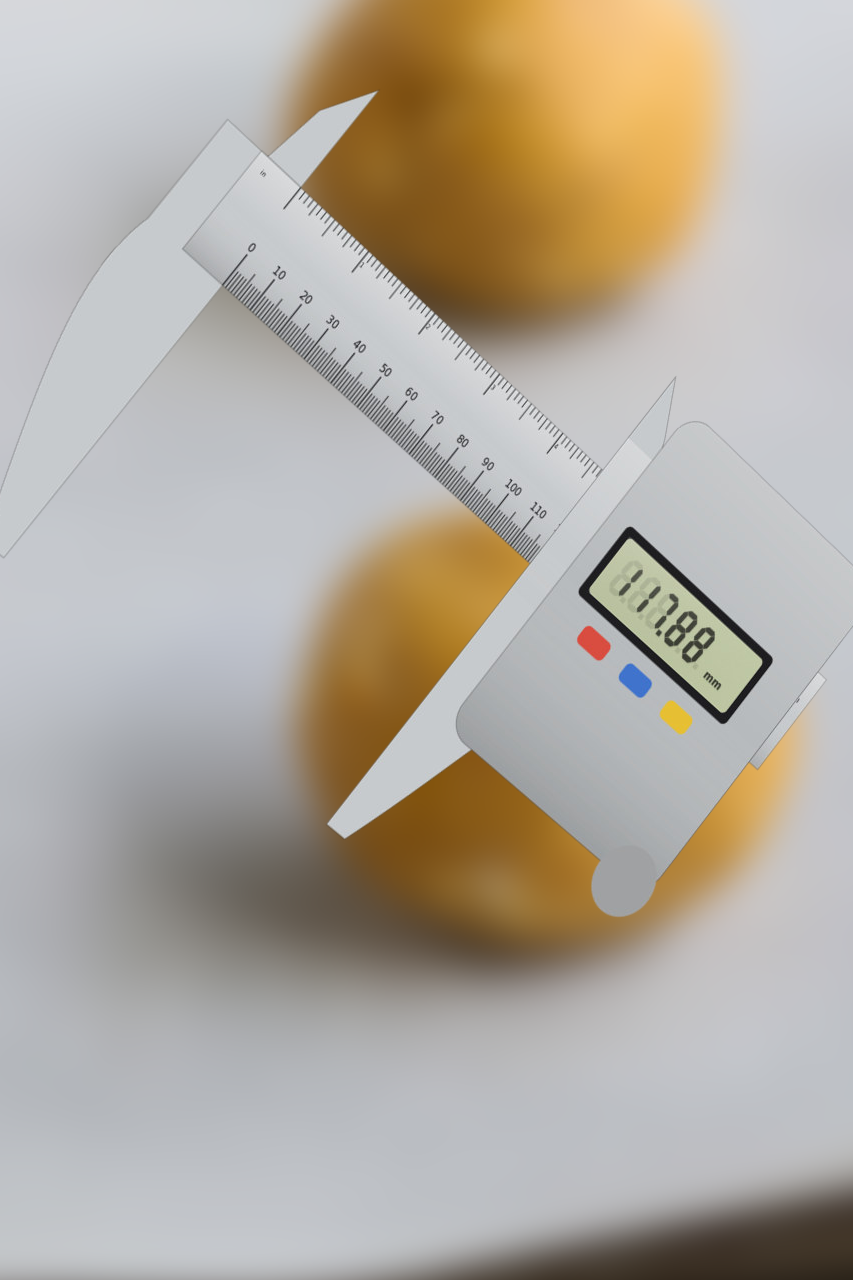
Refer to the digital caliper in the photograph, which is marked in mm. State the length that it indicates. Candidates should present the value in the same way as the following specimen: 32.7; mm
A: 117.88; mm
